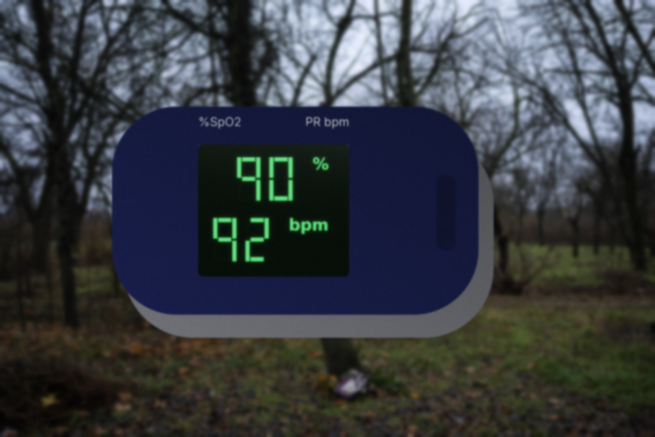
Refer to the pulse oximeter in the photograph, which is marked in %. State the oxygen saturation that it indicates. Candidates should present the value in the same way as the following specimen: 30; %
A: 90; %
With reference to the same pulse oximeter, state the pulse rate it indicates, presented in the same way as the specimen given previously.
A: 92; bpm
